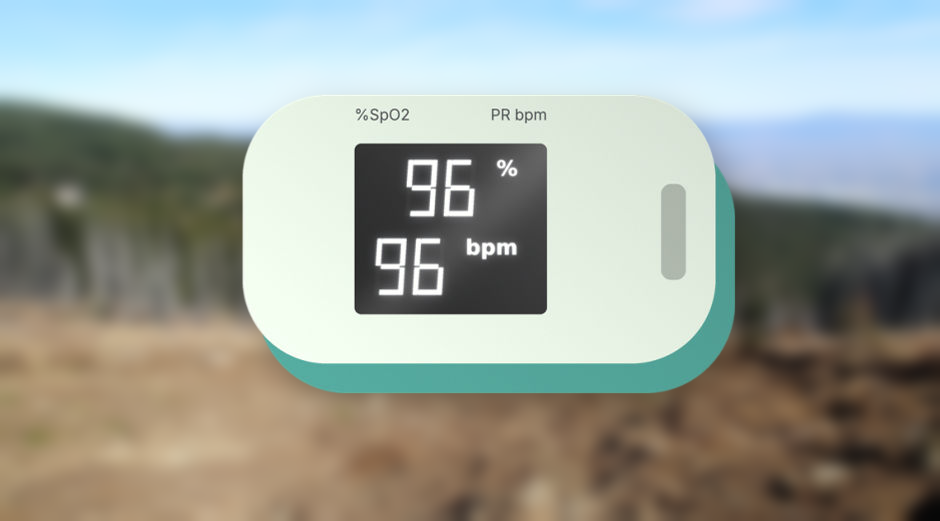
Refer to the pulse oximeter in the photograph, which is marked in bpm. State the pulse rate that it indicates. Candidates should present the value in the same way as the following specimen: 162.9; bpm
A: 96; bpm
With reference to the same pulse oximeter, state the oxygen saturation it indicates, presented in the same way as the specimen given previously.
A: 96; %
